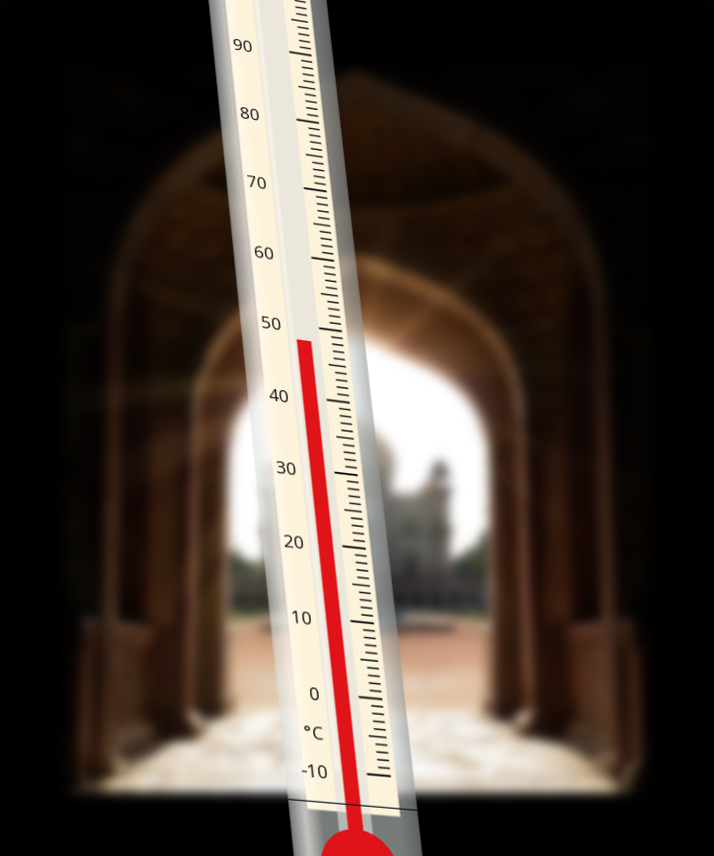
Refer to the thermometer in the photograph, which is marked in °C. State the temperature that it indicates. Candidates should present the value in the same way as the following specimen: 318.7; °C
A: 48; °C
